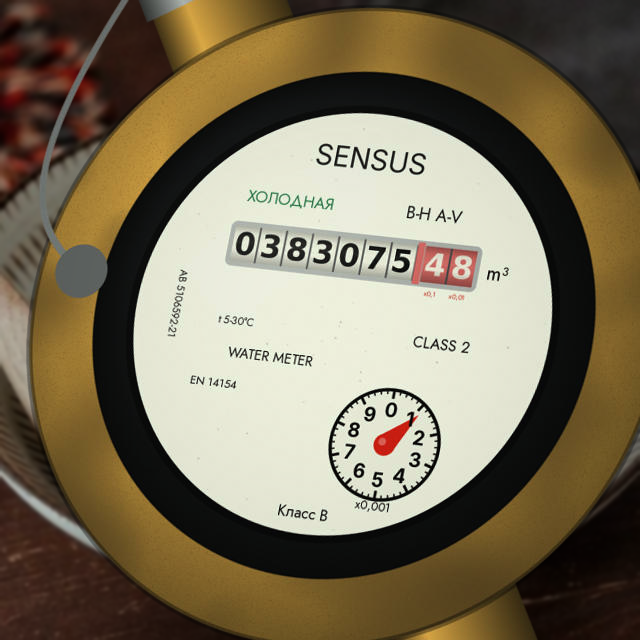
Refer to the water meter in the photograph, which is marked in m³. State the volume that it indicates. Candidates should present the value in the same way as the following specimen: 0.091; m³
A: 383075.481; m³
